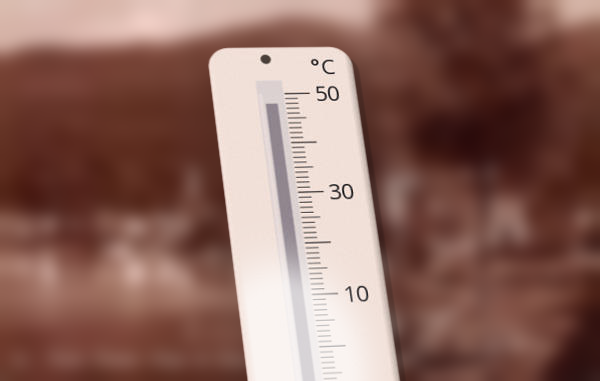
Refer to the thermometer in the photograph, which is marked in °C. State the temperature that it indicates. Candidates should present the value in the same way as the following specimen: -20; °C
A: 48; °C
